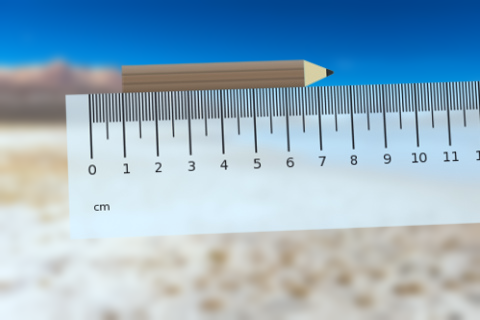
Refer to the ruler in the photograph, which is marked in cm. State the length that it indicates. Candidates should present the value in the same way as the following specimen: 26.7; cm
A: 6.5; cm
